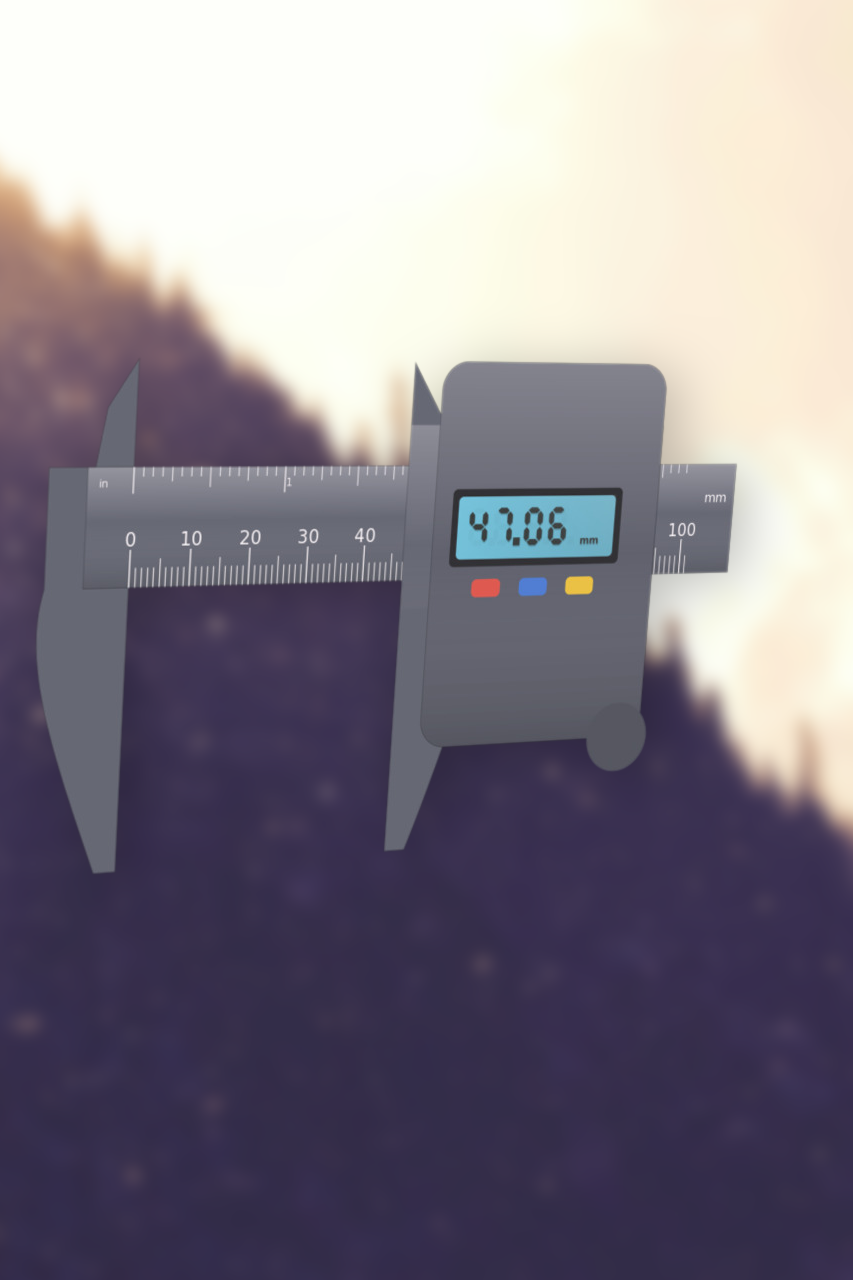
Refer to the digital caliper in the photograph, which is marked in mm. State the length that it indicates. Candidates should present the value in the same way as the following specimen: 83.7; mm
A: 47.06; mm
